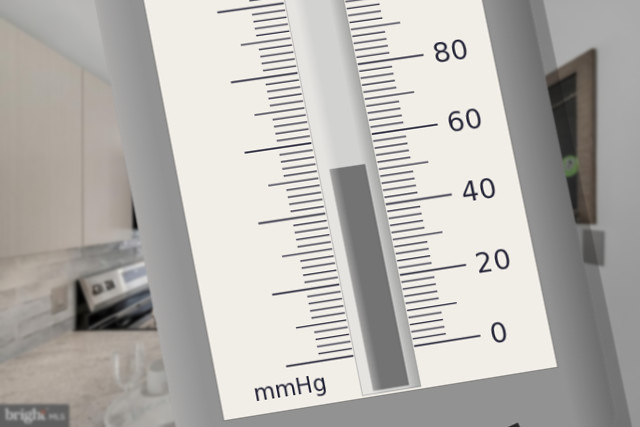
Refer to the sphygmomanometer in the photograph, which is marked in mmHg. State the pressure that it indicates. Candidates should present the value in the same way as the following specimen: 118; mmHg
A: 52; mmHg
